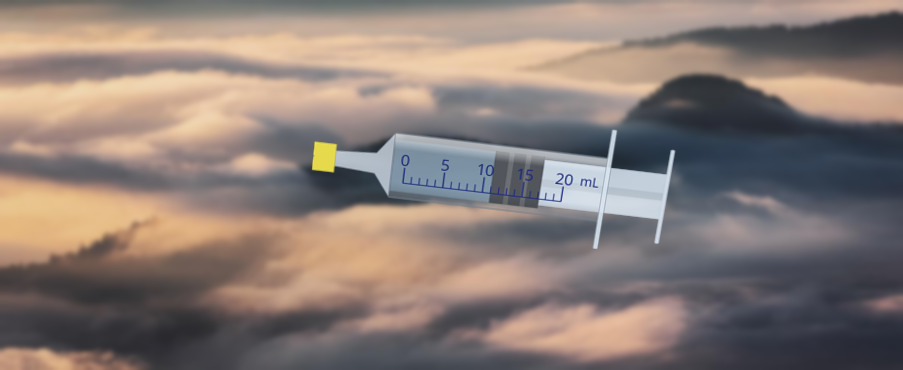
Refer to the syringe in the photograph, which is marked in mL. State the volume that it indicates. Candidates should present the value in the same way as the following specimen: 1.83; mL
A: 11; mL
